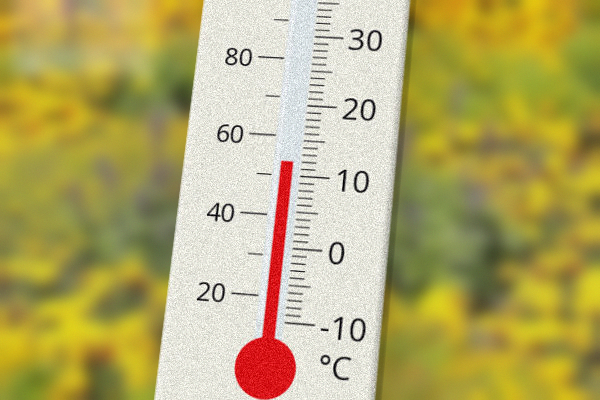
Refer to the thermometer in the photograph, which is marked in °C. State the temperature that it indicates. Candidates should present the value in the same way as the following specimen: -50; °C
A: 12; °C
